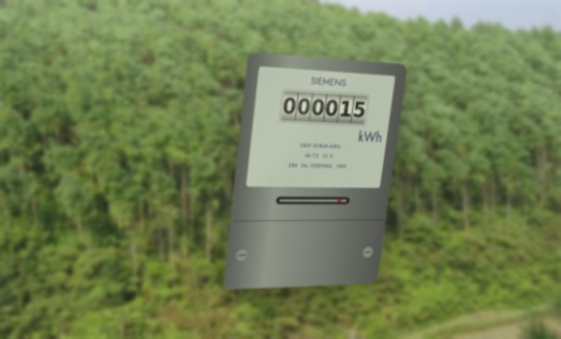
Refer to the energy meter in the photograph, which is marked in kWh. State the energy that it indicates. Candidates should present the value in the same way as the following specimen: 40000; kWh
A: 15; kWh
